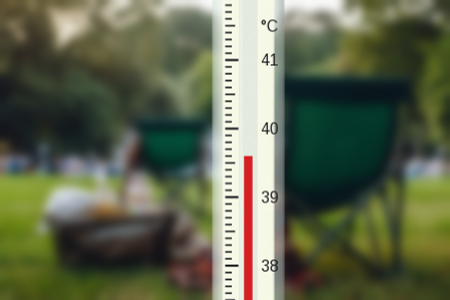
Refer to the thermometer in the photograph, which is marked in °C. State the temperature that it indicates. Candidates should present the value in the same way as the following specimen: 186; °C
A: 39.6; °C
